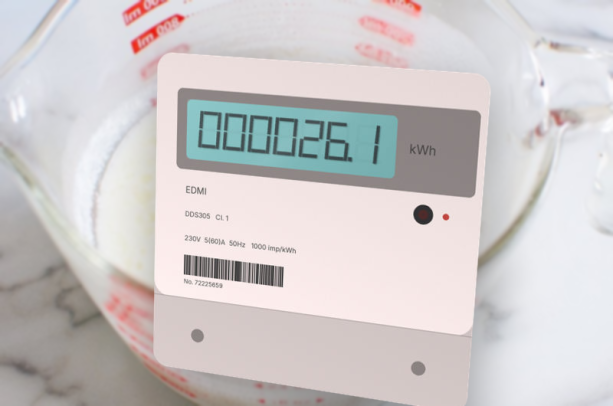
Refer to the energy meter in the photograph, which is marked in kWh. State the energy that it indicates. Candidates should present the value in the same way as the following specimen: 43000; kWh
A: 26.1; kWh
